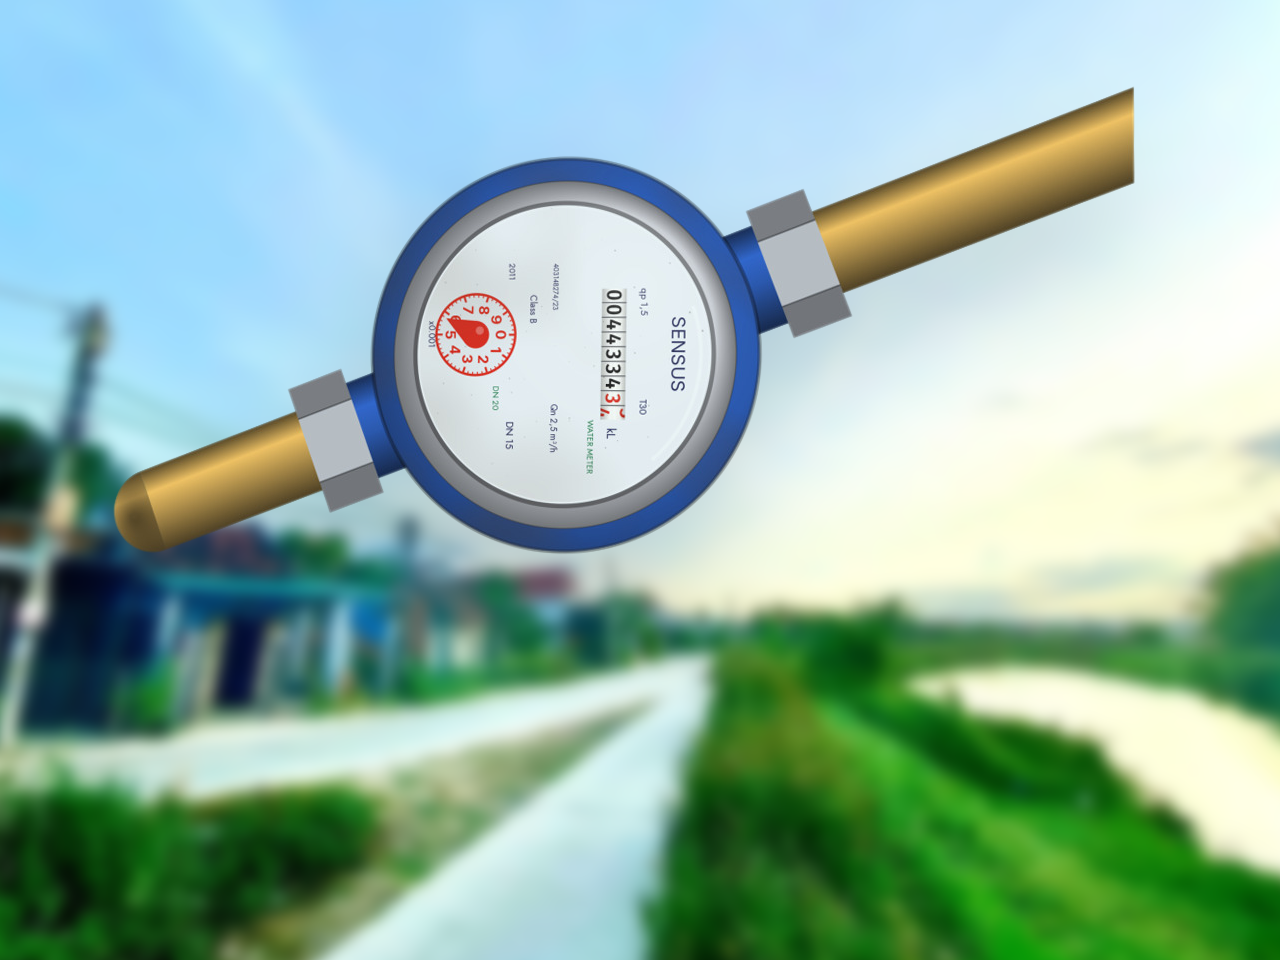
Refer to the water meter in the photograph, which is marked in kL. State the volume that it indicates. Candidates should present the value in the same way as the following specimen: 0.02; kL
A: 44334.335; kL
